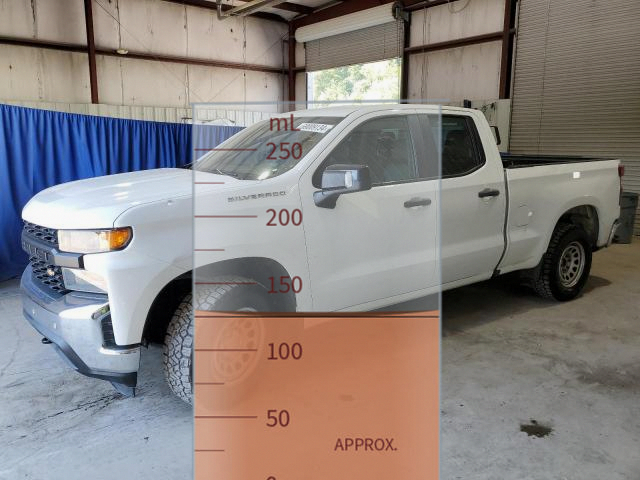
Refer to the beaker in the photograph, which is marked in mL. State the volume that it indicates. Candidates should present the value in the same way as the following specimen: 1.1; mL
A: 125; mL
